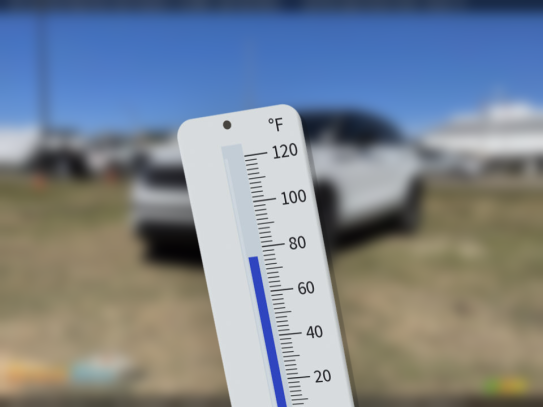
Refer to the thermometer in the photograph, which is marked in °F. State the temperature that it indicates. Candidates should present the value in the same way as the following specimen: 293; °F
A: 76; °F
